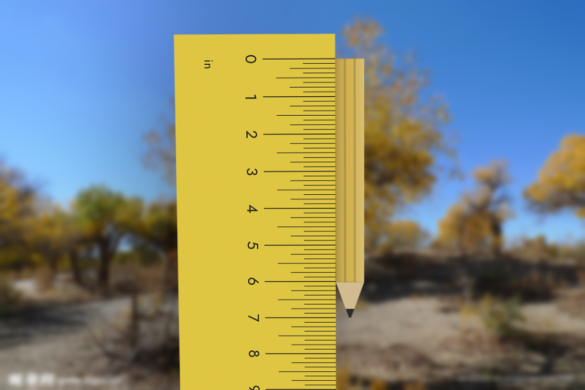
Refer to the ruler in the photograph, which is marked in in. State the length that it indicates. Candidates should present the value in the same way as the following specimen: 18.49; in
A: 7; in
